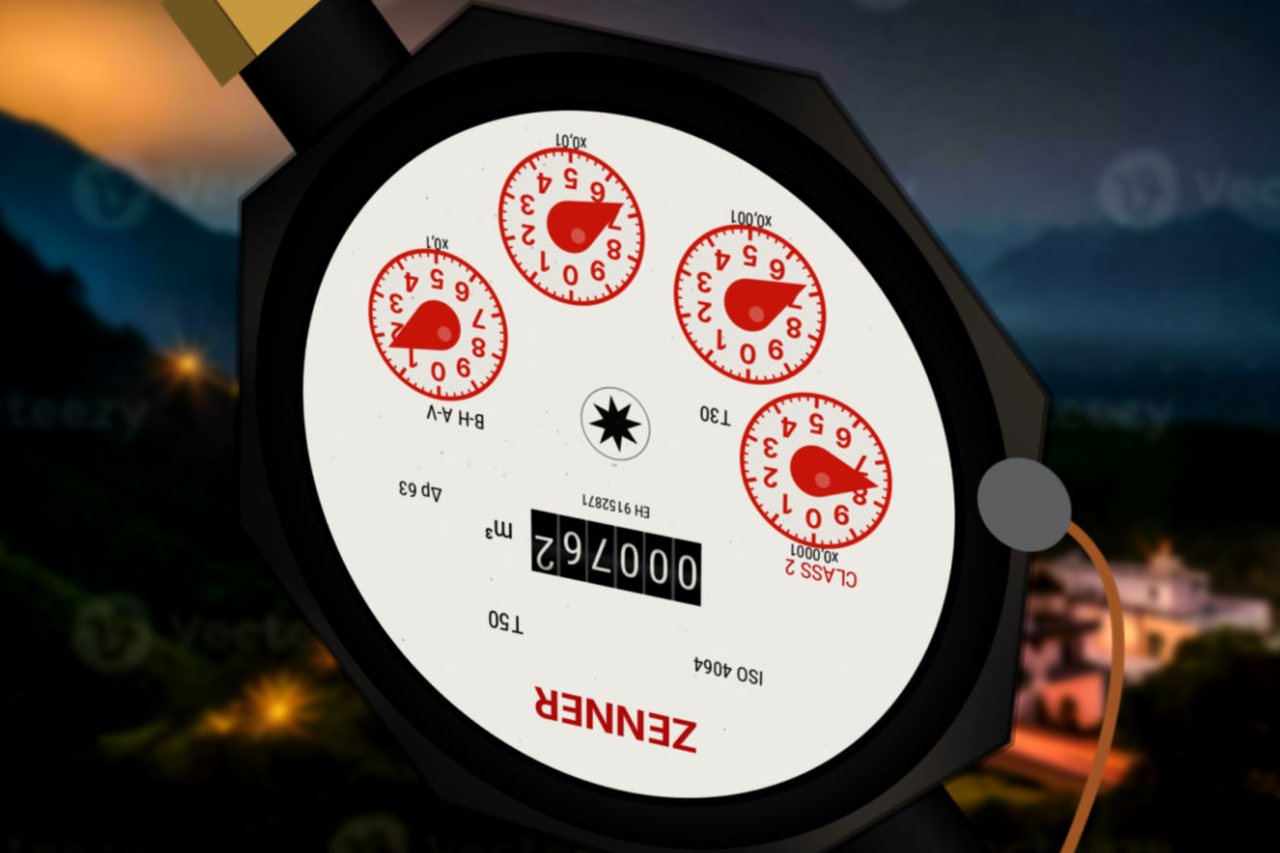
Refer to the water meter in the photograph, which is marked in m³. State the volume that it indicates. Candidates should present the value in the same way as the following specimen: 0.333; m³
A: 762.1667; m³
